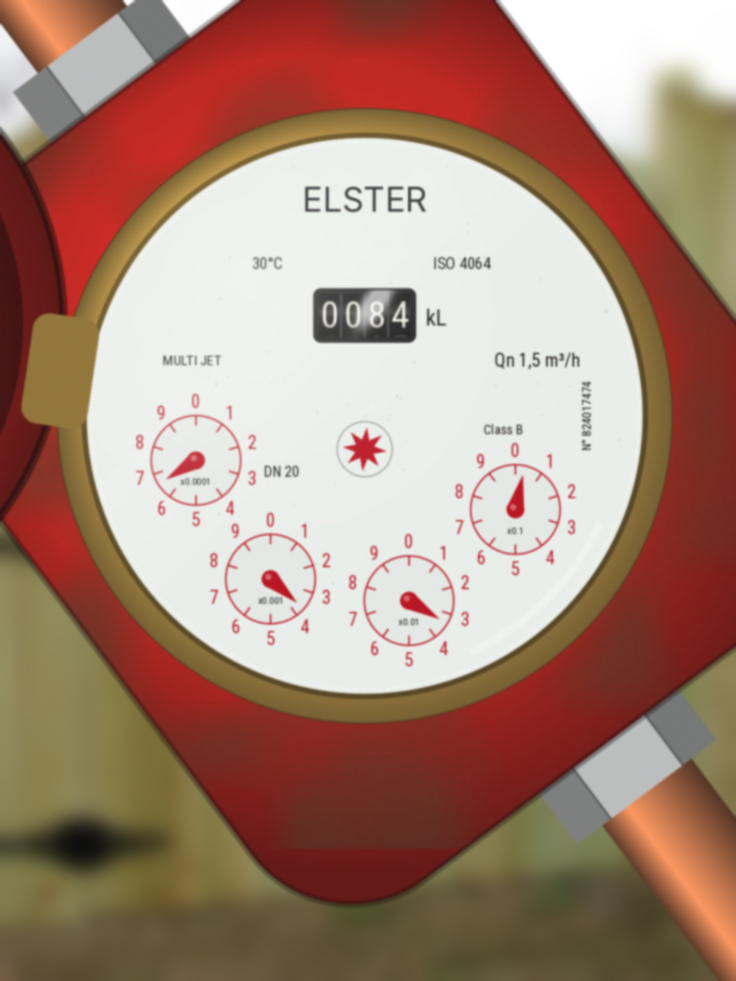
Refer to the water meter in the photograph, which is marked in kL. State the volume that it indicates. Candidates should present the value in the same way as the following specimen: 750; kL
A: 84.0336; kL
